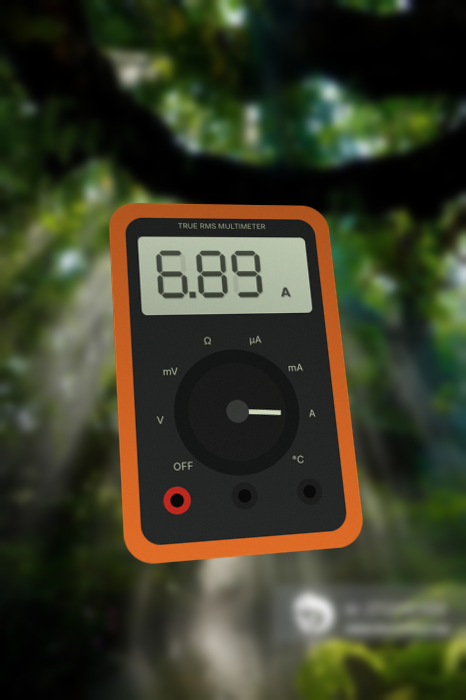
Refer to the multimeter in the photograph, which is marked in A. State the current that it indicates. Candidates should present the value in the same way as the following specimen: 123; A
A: 6.89; A
